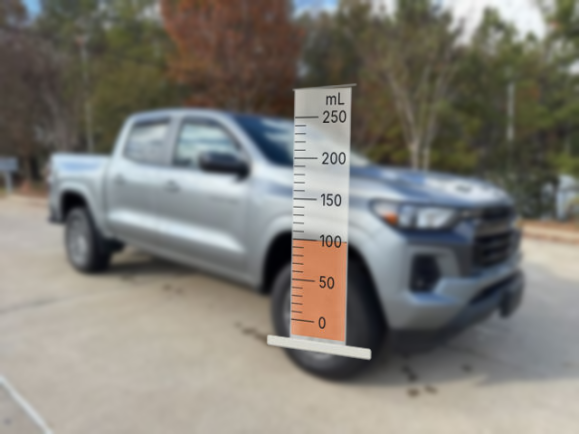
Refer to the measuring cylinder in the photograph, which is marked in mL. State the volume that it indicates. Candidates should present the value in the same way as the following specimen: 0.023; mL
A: 100; mL
